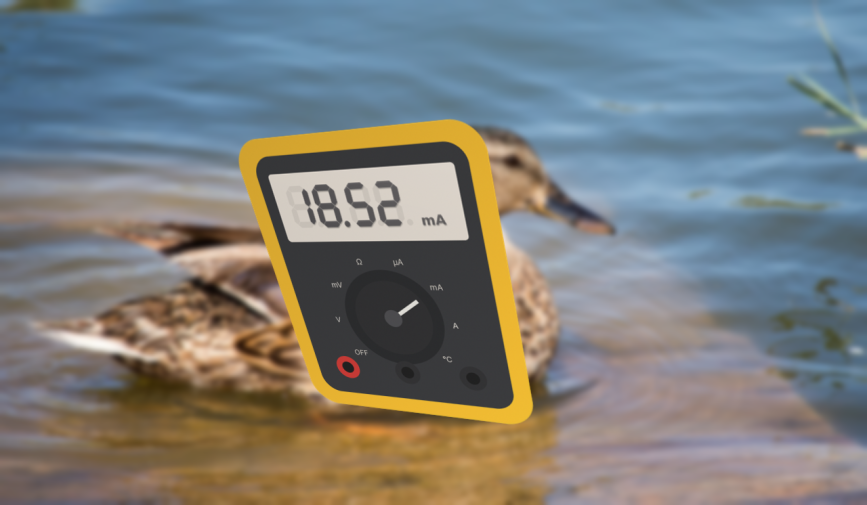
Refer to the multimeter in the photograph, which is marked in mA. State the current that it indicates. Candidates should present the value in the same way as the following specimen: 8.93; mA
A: 18.52; mA
